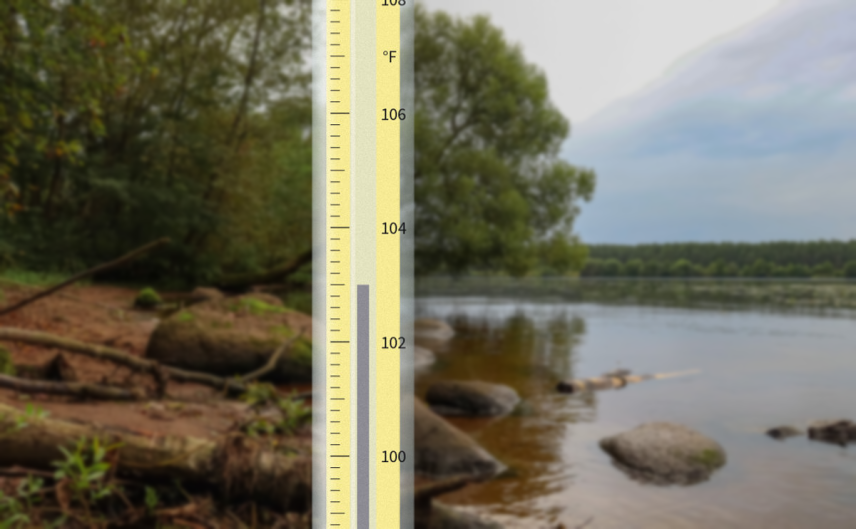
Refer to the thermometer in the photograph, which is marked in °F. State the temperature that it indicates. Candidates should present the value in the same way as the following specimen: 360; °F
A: 103; °F
